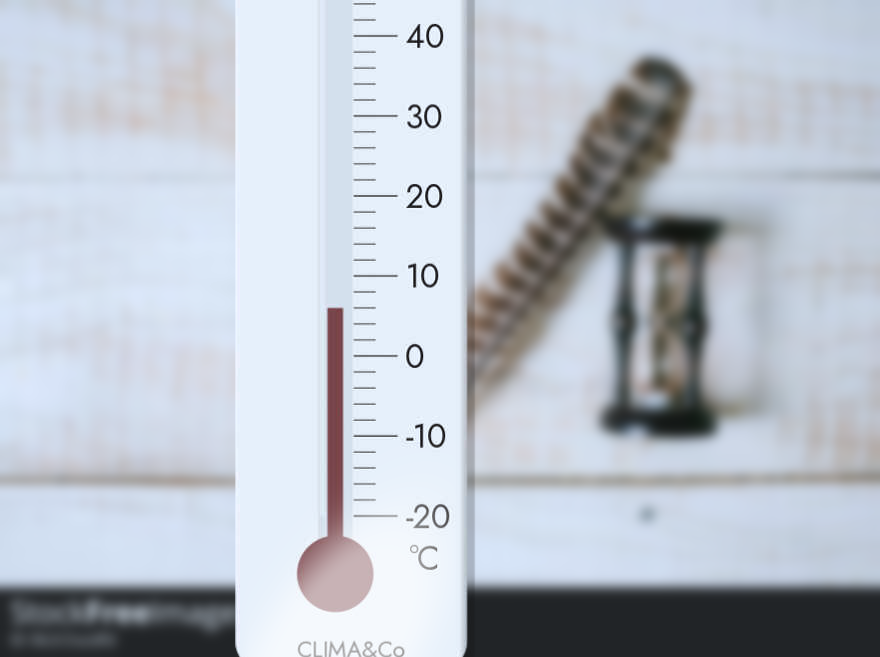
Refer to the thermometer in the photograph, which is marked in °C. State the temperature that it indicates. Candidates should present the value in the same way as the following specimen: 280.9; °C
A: 6; °C
